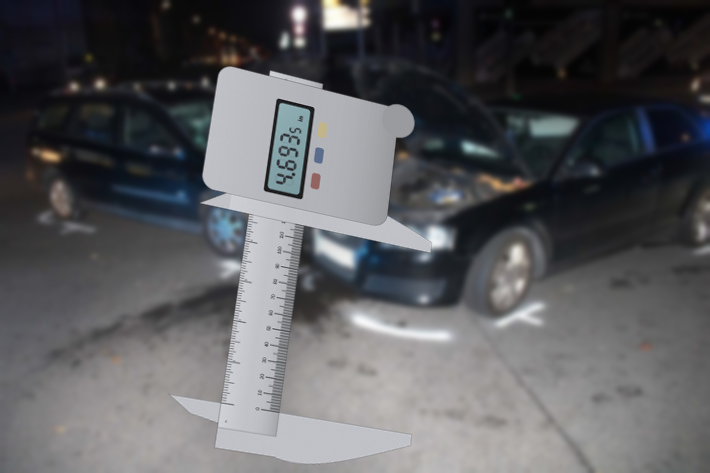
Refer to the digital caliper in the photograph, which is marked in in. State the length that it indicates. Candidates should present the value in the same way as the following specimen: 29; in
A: 4.6935; in
